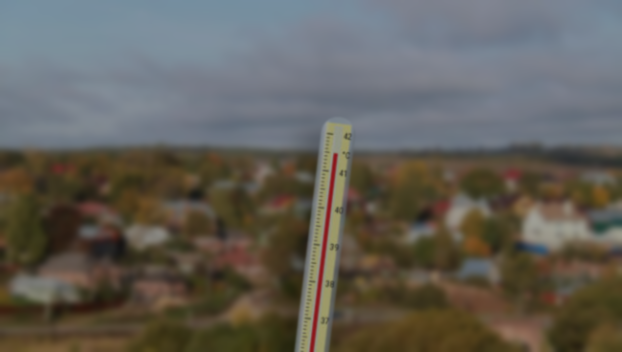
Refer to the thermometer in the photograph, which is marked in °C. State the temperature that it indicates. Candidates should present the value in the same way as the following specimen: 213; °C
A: 41.5; °C
